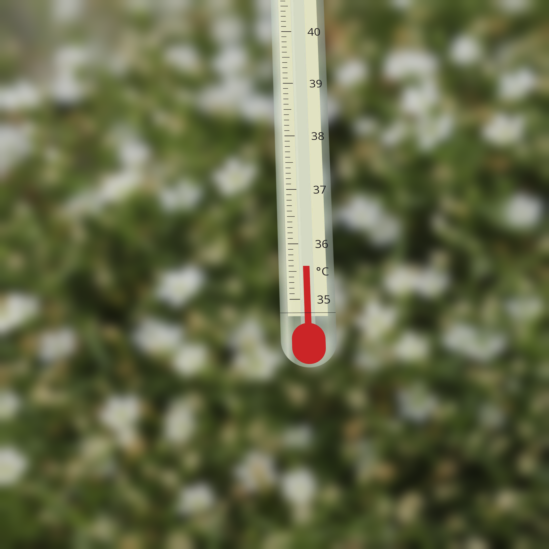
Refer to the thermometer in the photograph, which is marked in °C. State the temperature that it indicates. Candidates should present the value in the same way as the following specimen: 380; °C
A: 35.6; °C
